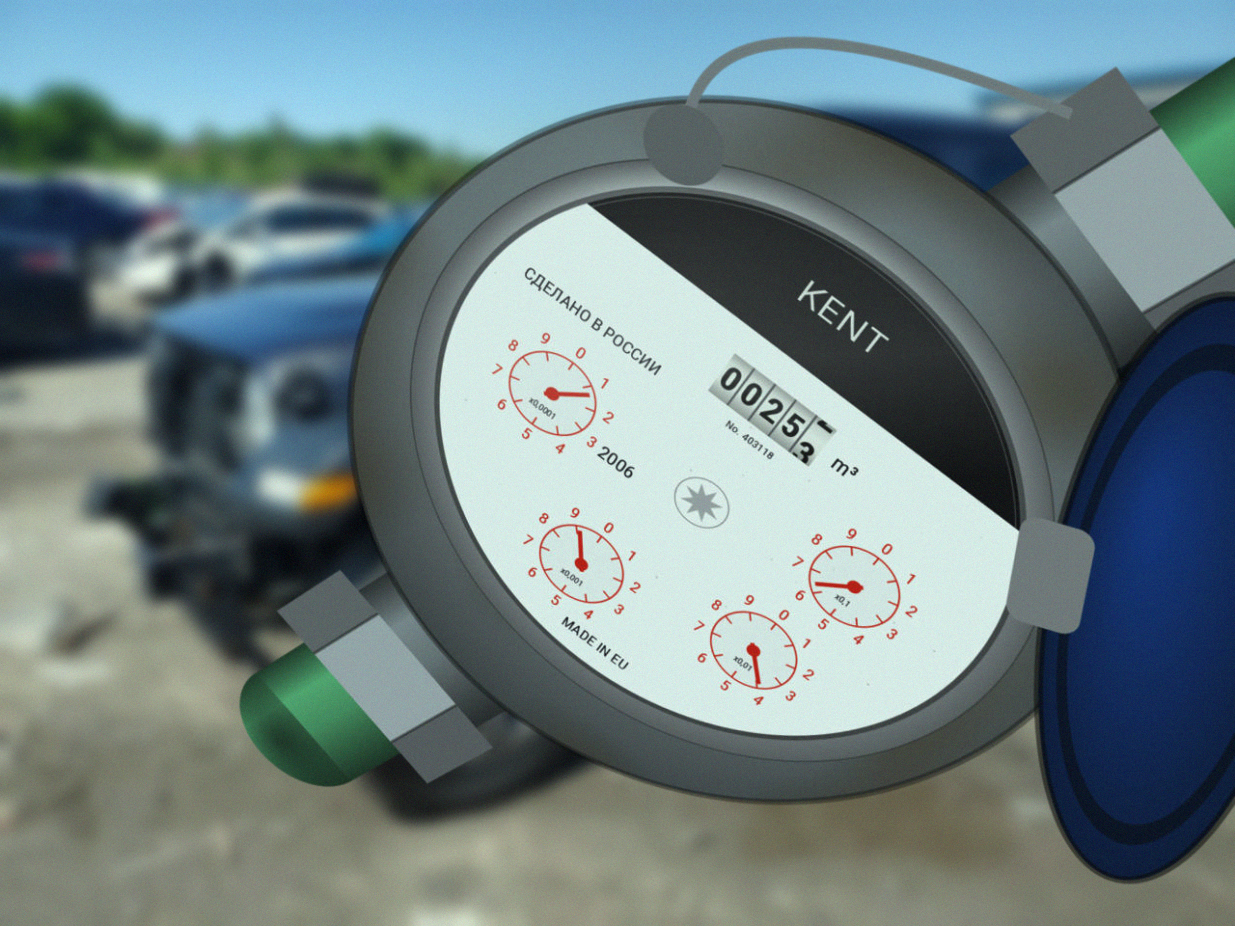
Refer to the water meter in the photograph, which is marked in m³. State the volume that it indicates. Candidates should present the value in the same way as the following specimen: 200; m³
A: 252.6391; m³
